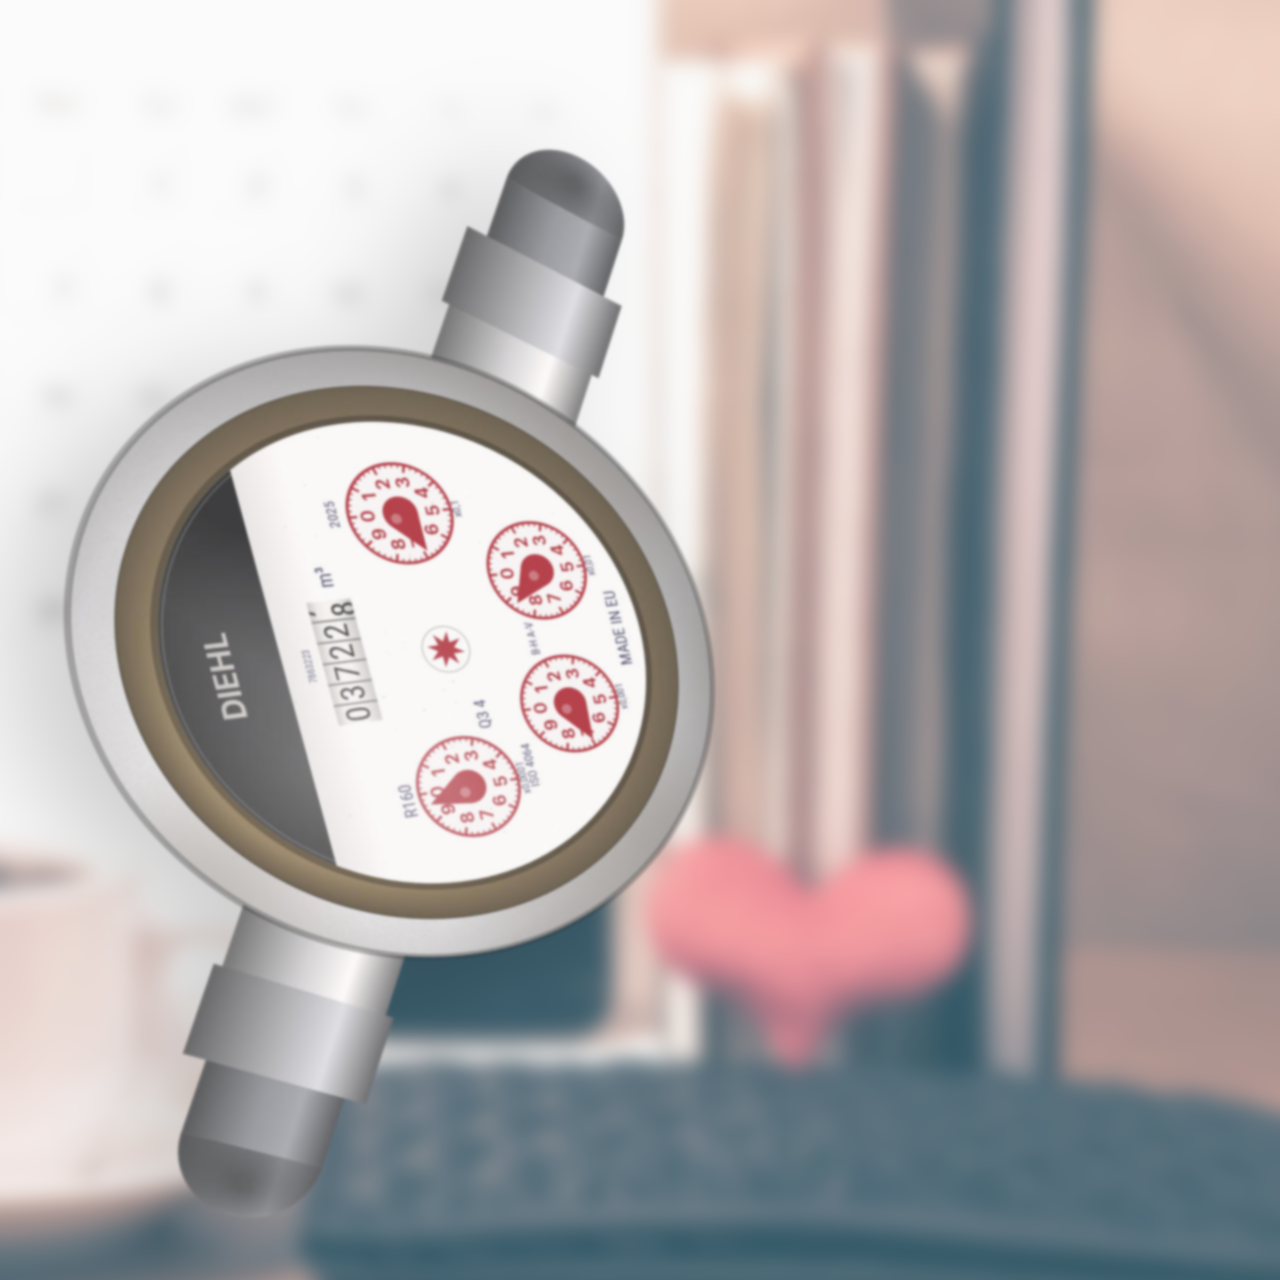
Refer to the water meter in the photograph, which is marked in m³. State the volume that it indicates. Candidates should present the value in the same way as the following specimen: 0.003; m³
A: 37227.6869; m³
